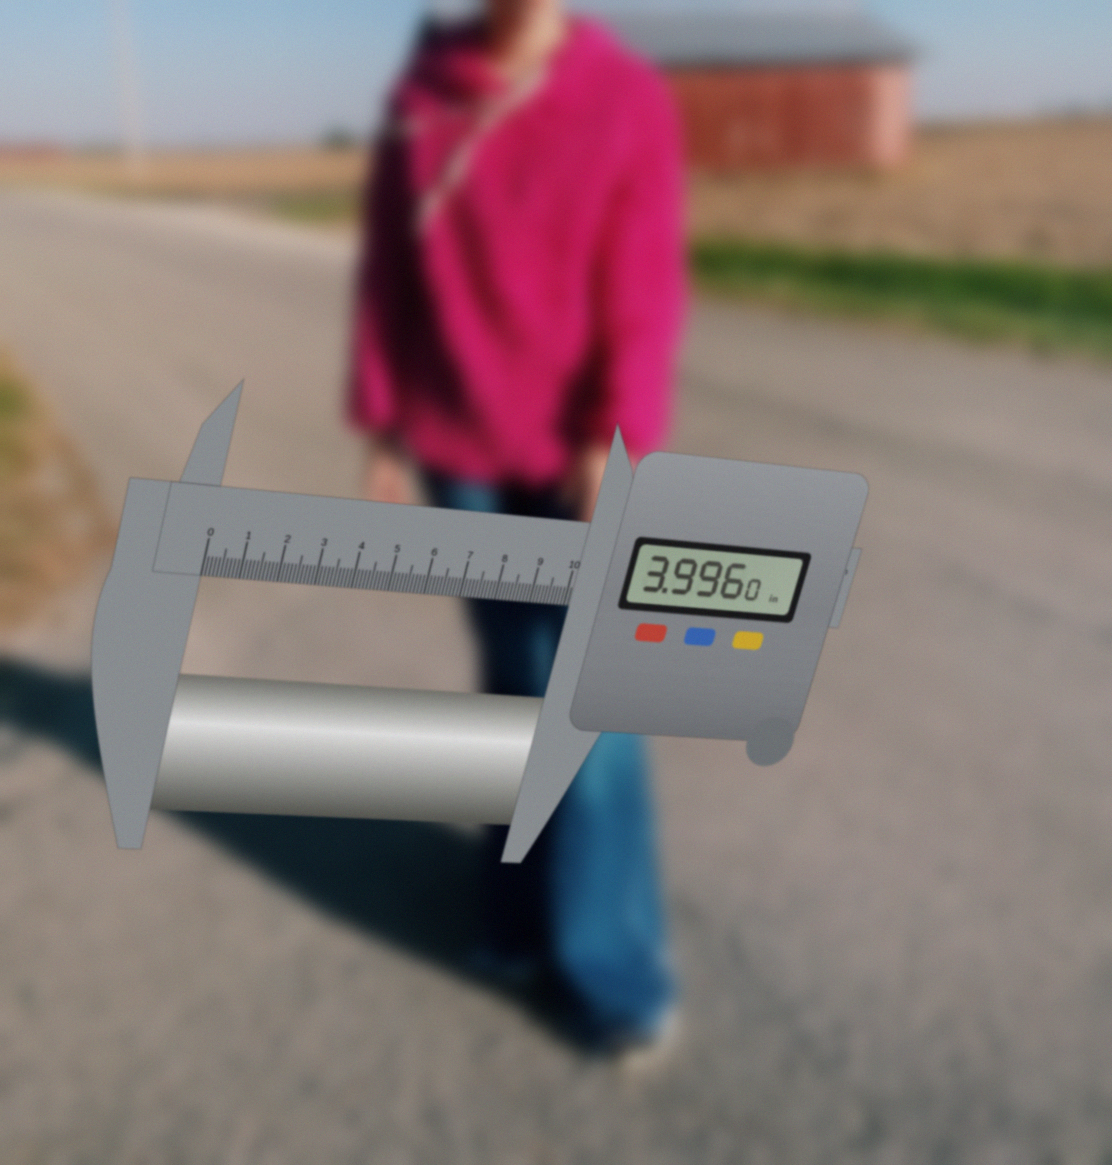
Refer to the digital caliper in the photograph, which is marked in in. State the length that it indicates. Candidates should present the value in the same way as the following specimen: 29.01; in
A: 3.9960; in
